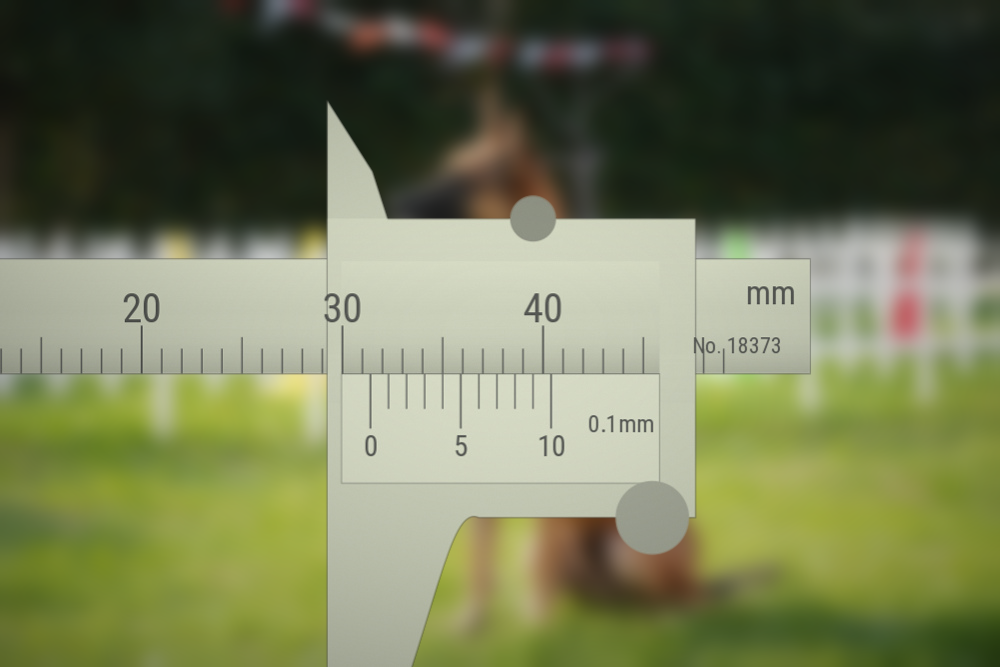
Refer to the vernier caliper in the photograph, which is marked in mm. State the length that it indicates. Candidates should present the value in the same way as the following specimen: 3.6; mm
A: 31.4; mm
